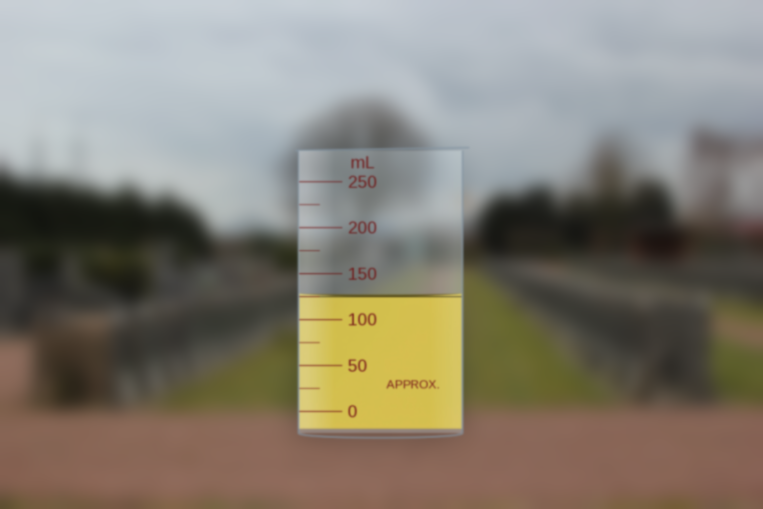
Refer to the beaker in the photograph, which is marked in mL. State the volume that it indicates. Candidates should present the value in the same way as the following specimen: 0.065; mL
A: 125; mL
